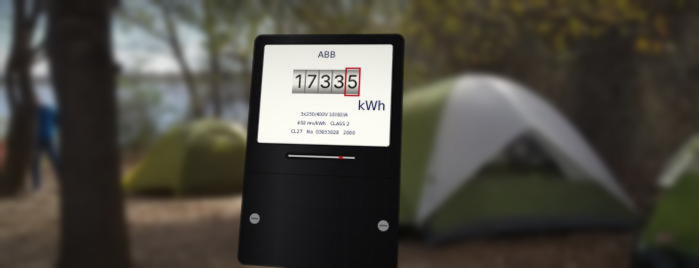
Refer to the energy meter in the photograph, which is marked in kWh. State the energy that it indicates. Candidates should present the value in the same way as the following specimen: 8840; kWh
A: 1733.5; kWh
